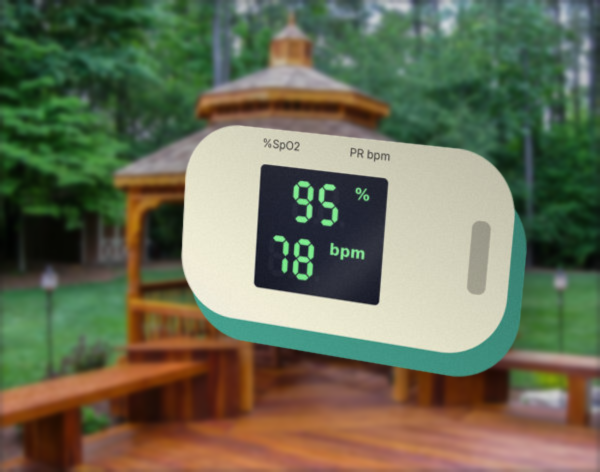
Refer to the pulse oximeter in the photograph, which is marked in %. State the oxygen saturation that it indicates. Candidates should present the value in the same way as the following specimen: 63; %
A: 95; %
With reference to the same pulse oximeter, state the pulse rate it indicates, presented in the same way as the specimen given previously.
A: 78; bpm
